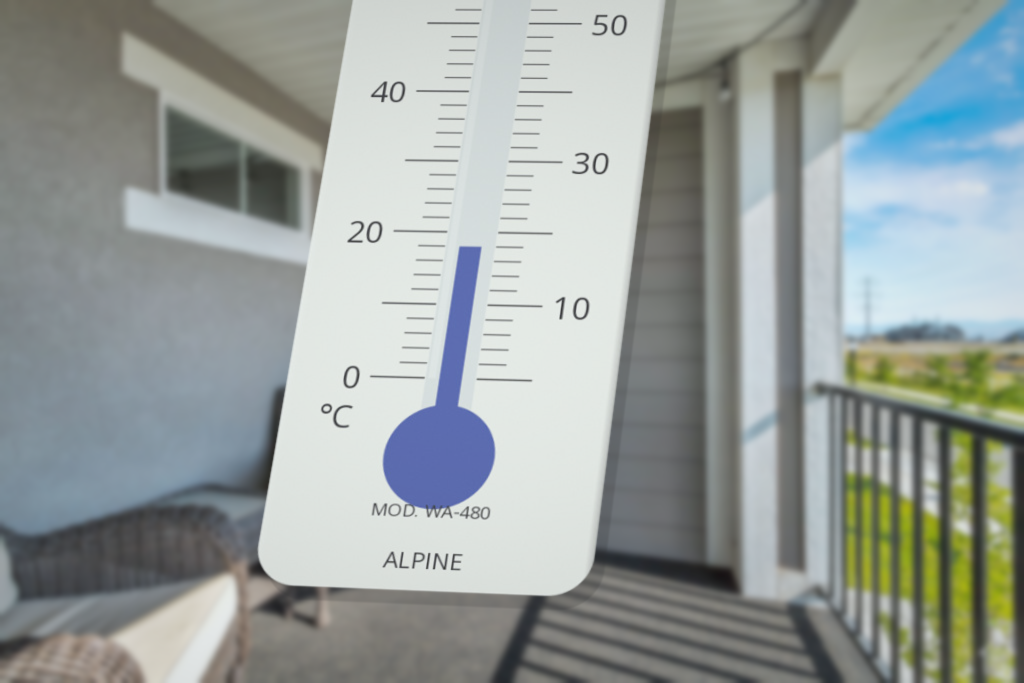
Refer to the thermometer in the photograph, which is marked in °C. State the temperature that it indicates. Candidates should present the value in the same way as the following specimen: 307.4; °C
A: 18; °C
